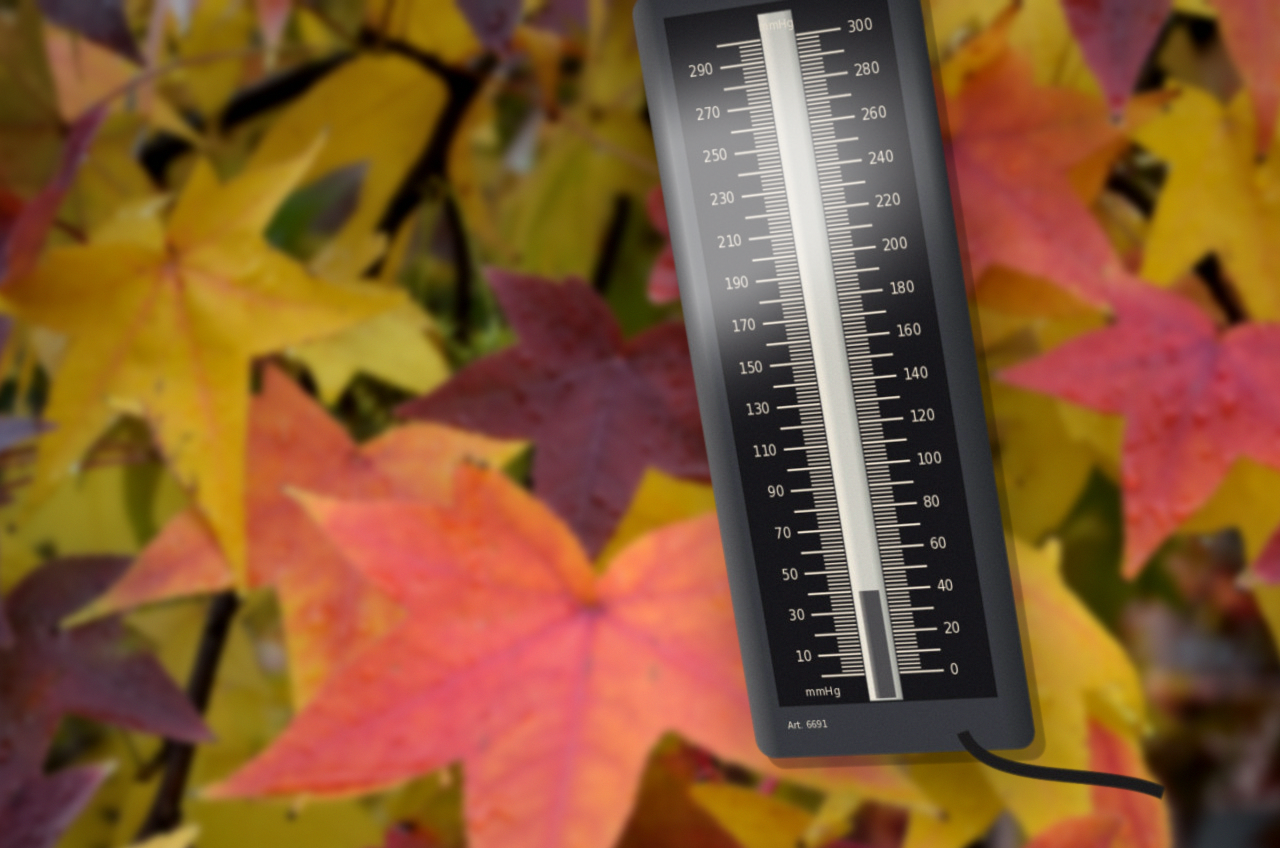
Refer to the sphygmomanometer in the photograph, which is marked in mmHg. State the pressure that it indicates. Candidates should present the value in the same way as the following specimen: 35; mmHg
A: 40; mmHg
